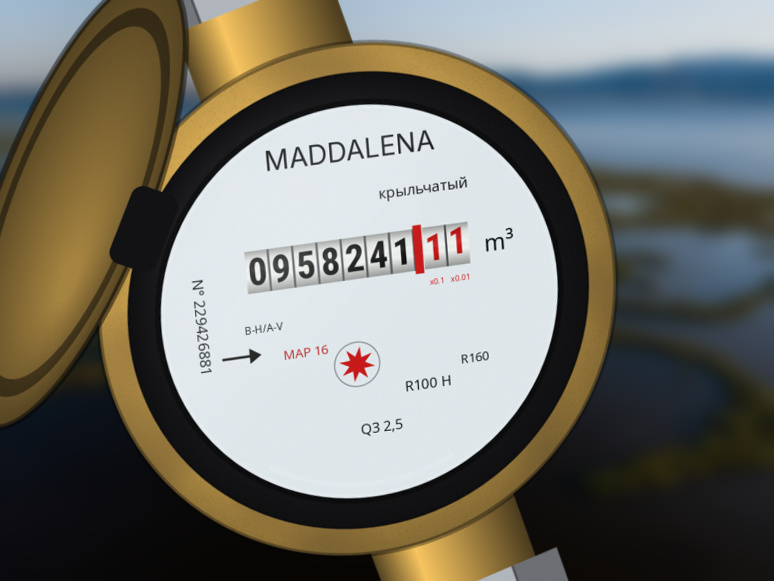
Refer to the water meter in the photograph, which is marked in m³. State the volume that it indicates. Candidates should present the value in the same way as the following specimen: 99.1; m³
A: 958241.11; m³
